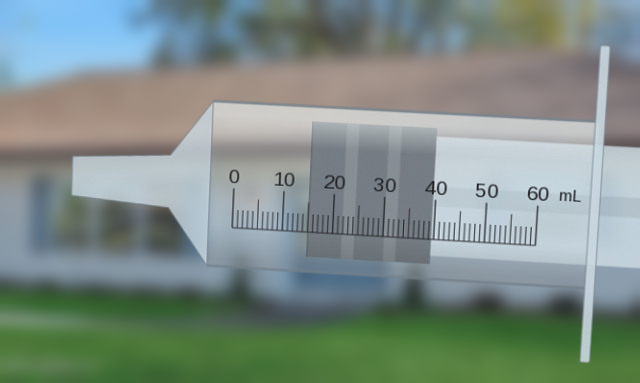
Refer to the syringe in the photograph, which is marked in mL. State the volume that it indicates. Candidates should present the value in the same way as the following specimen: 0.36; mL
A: 15; mL
